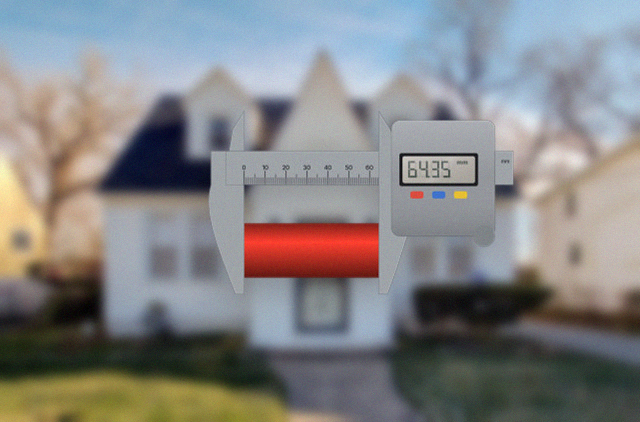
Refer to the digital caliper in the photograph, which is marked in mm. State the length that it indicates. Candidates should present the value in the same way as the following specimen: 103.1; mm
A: 64.35; mm
